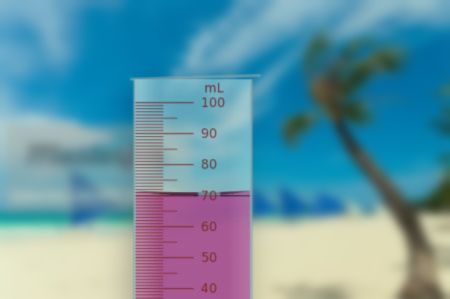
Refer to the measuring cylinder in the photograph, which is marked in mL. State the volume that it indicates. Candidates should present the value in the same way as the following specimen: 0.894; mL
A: 70; mL
